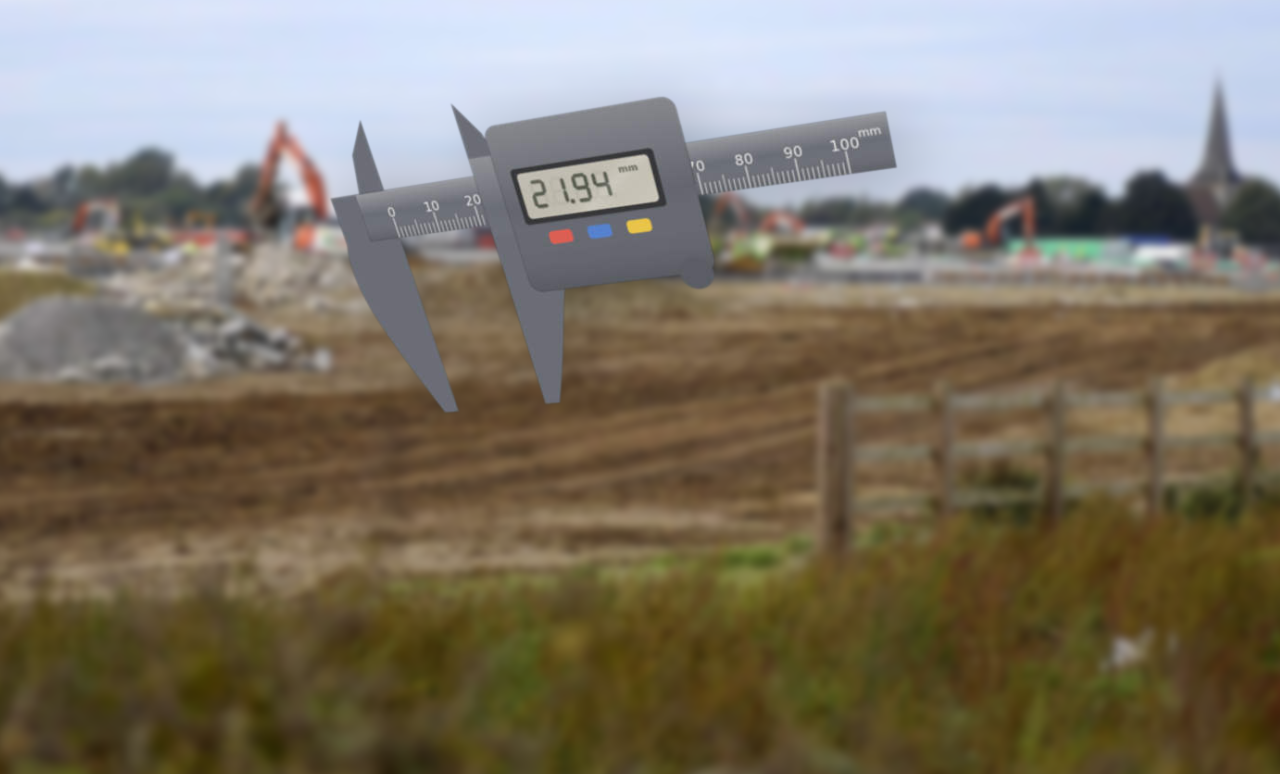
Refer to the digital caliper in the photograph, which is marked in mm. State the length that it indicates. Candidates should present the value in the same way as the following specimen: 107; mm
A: 21.94; mm
